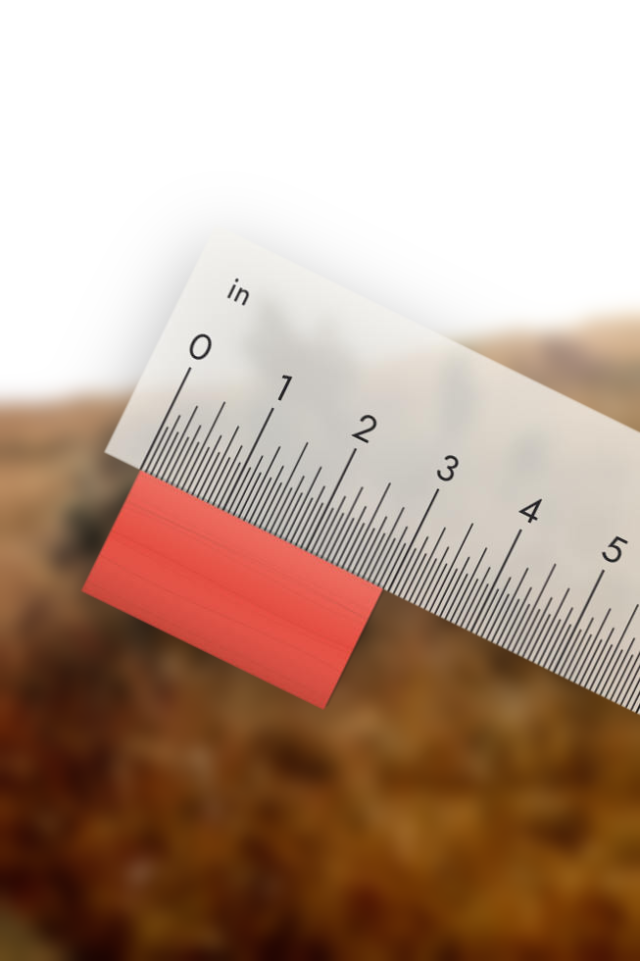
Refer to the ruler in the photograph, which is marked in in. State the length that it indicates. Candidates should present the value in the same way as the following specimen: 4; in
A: 2.9375; in
